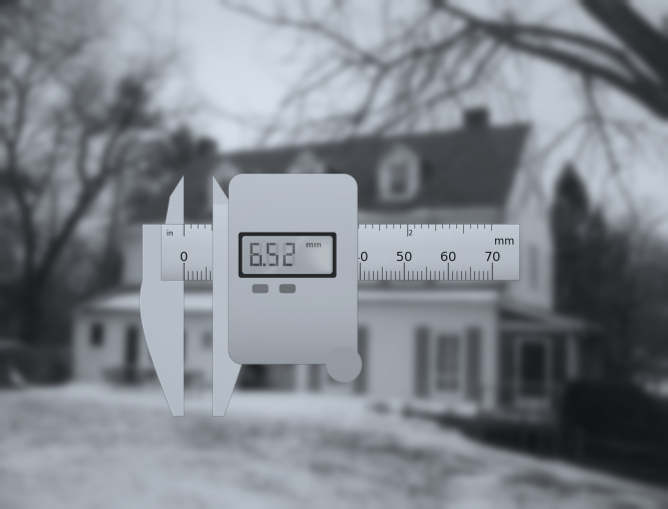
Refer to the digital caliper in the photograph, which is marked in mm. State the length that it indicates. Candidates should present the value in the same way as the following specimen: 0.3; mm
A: 6.52; mm
